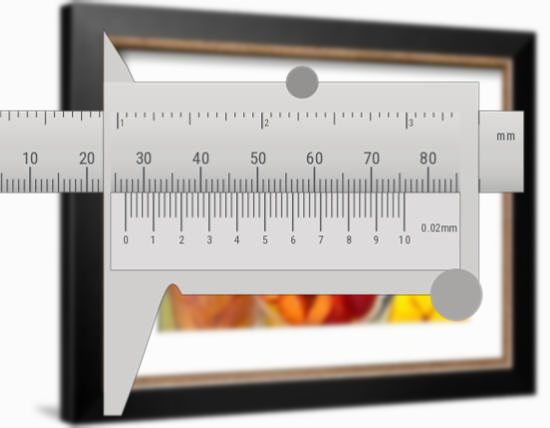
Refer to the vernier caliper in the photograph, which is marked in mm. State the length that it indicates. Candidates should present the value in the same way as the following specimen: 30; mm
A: 26.8; mm
